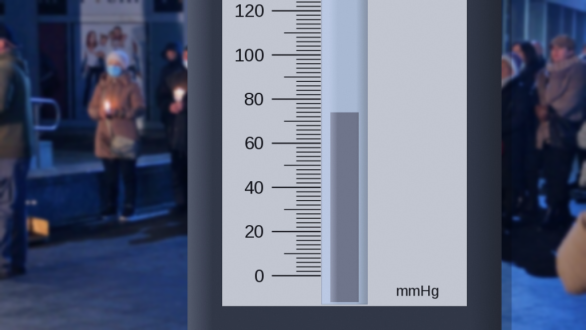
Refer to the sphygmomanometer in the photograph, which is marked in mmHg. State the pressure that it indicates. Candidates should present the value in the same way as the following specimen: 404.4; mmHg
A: 74; mmHg
